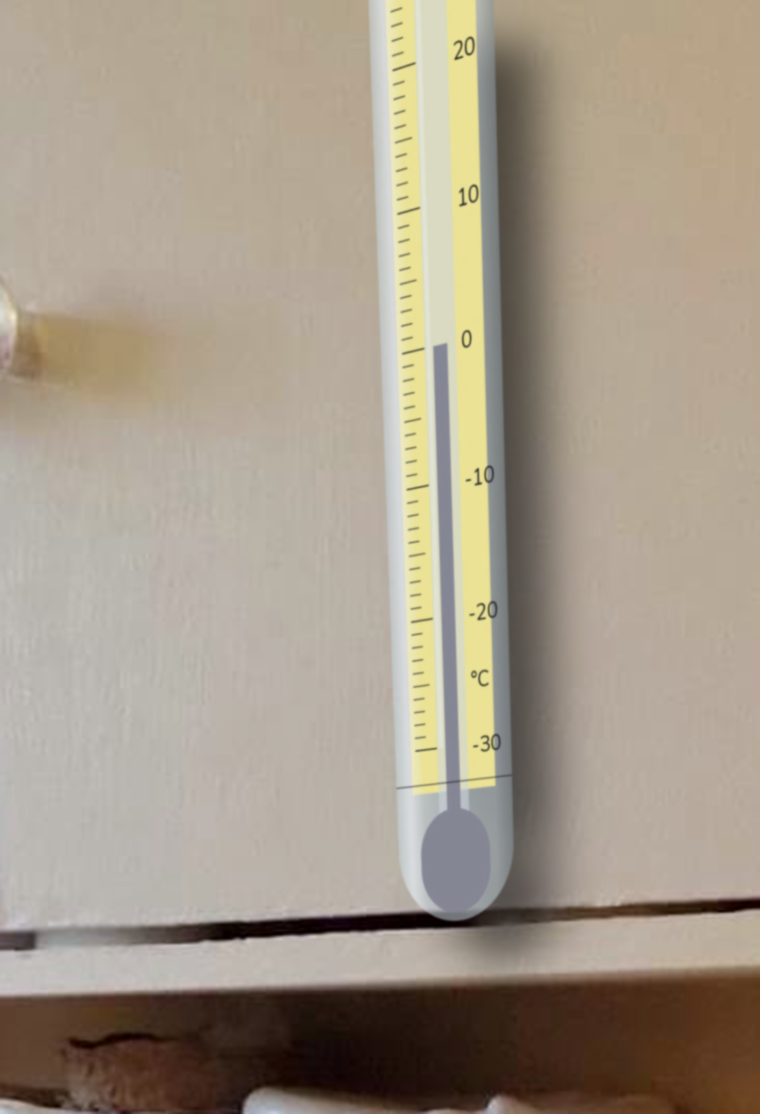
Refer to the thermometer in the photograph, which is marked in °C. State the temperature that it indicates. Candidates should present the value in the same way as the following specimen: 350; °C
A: 0; °C
